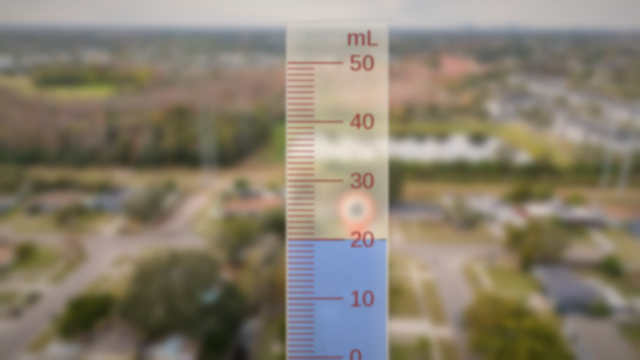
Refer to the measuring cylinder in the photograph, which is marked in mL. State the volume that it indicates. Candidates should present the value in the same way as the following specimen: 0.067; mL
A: 20; mL
